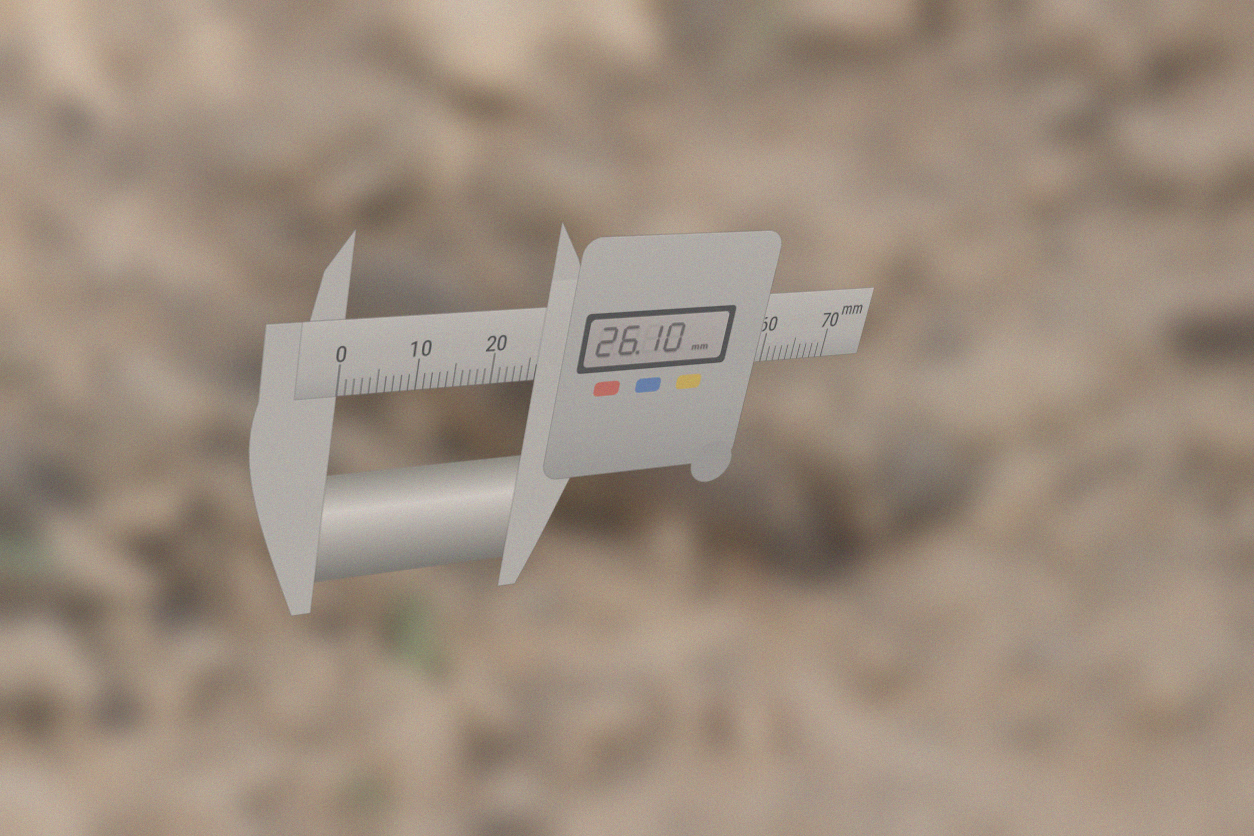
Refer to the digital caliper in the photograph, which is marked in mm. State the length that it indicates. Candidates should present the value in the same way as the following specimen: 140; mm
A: 26.10; mm
